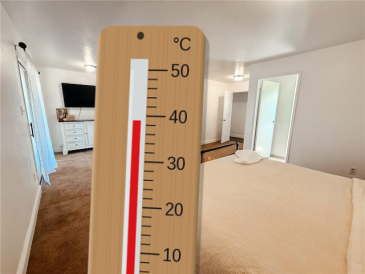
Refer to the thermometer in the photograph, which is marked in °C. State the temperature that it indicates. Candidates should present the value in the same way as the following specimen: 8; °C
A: 39; °C
